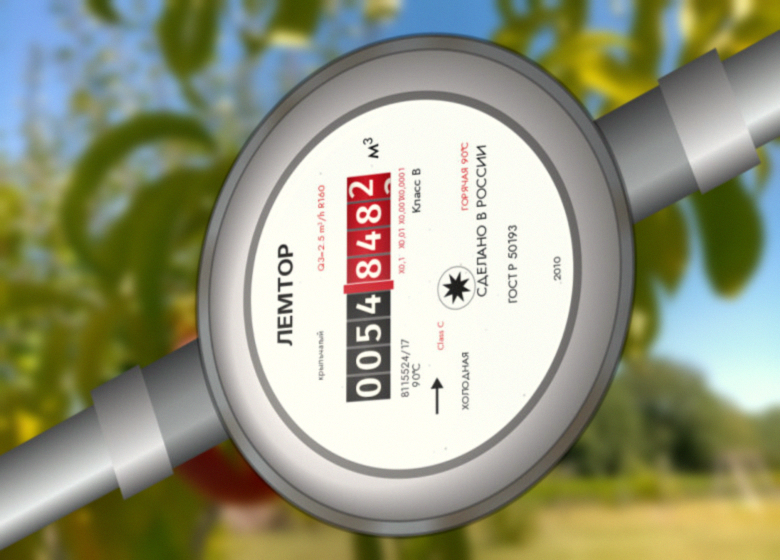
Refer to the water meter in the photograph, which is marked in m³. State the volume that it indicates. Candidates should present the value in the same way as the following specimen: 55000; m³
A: 54.8482; m³
